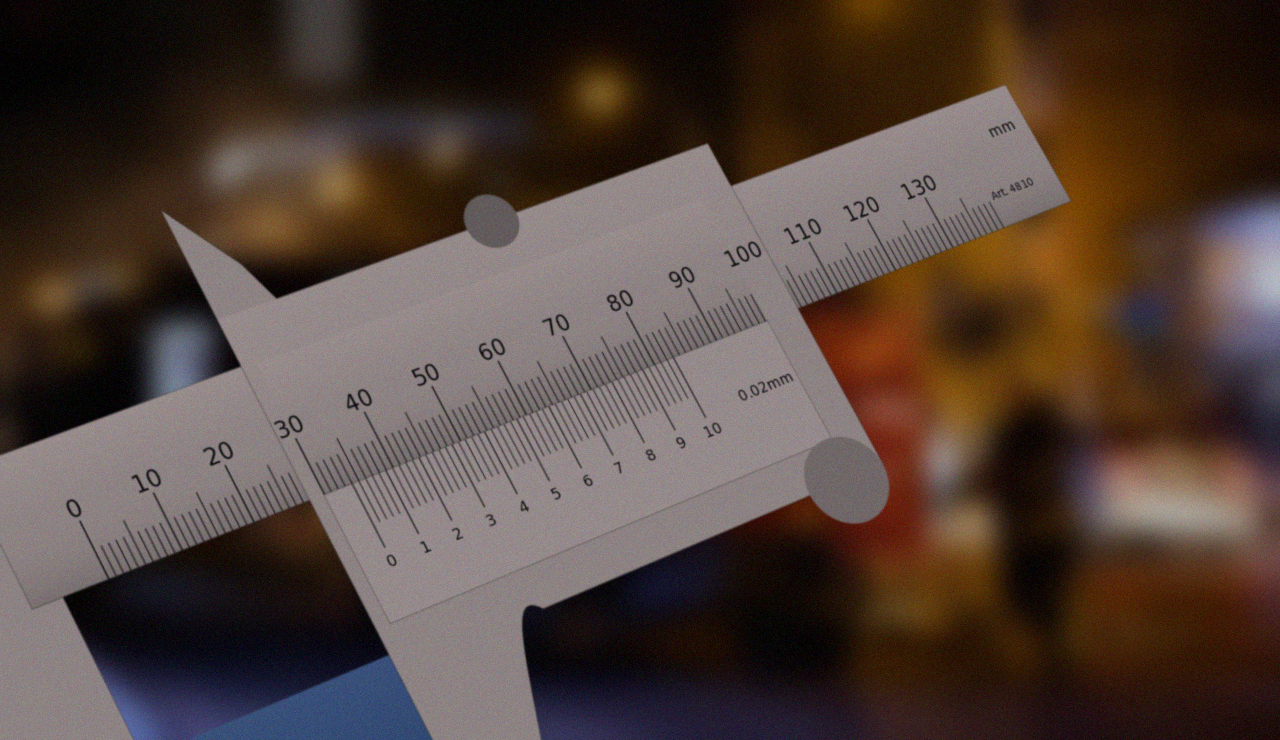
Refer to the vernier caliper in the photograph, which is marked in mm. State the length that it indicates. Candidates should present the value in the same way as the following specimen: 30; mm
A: 34.0; mm
